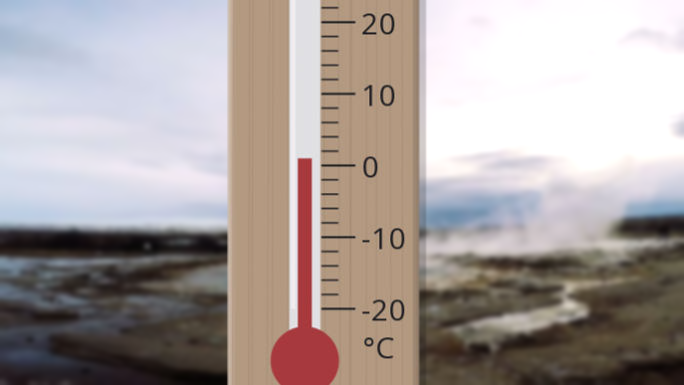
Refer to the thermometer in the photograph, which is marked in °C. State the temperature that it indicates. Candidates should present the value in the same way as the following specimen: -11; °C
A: 1; °C
